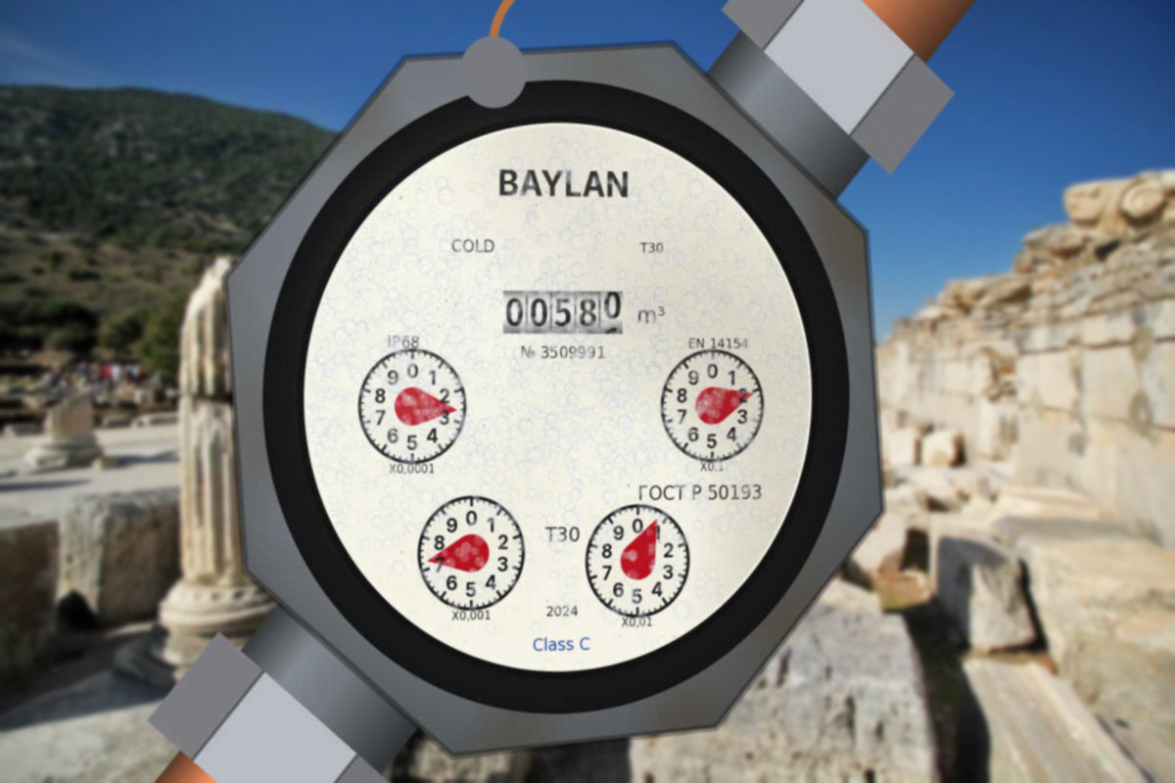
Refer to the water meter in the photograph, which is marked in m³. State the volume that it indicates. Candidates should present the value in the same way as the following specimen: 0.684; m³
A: 580.2072; m³
